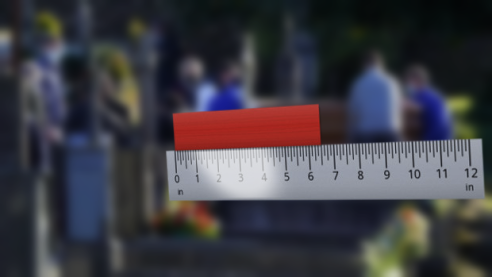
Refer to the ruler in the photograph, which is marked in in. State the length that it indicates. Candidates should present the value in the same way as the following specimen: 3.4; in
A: 6.5; in
